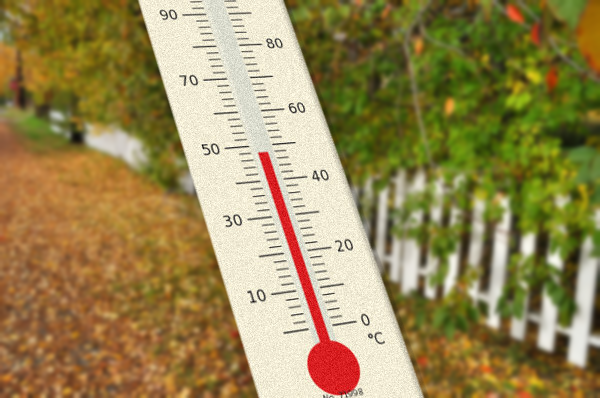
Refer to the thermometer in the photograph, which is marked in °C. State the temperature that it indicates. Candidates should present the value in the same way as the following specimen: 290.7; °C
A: 48; °C
